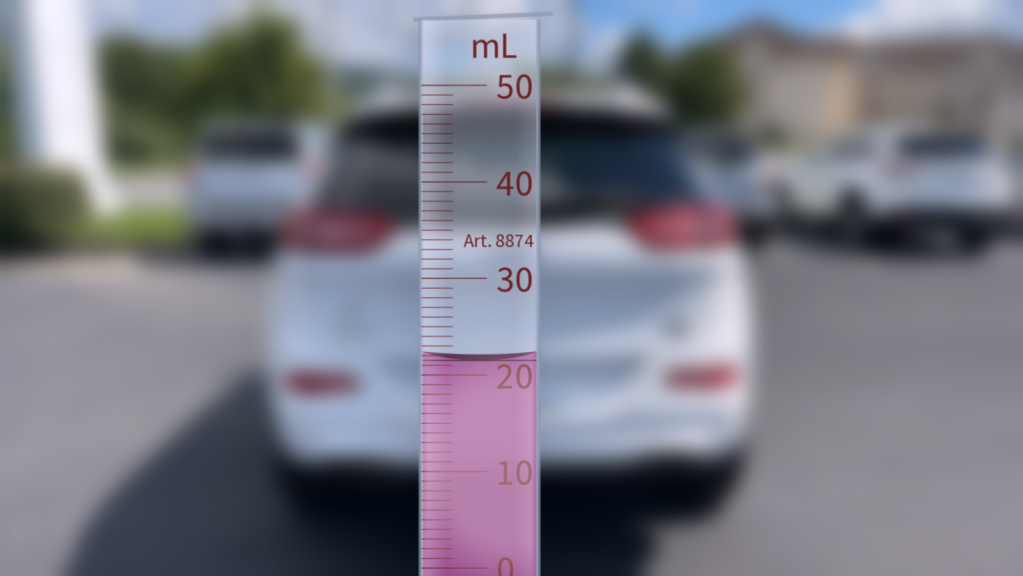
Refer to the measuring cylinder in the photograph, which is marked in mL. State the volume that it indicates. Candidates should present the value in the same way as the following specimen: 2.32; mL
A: 21.5; mL
